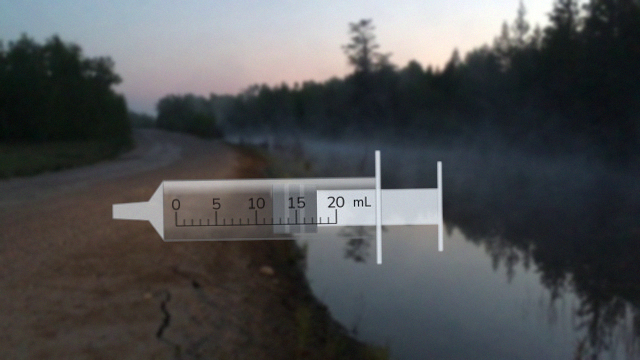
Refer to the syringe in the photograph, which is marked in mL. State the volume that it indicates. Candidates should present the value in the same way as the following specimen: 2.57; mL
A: 12; mL
